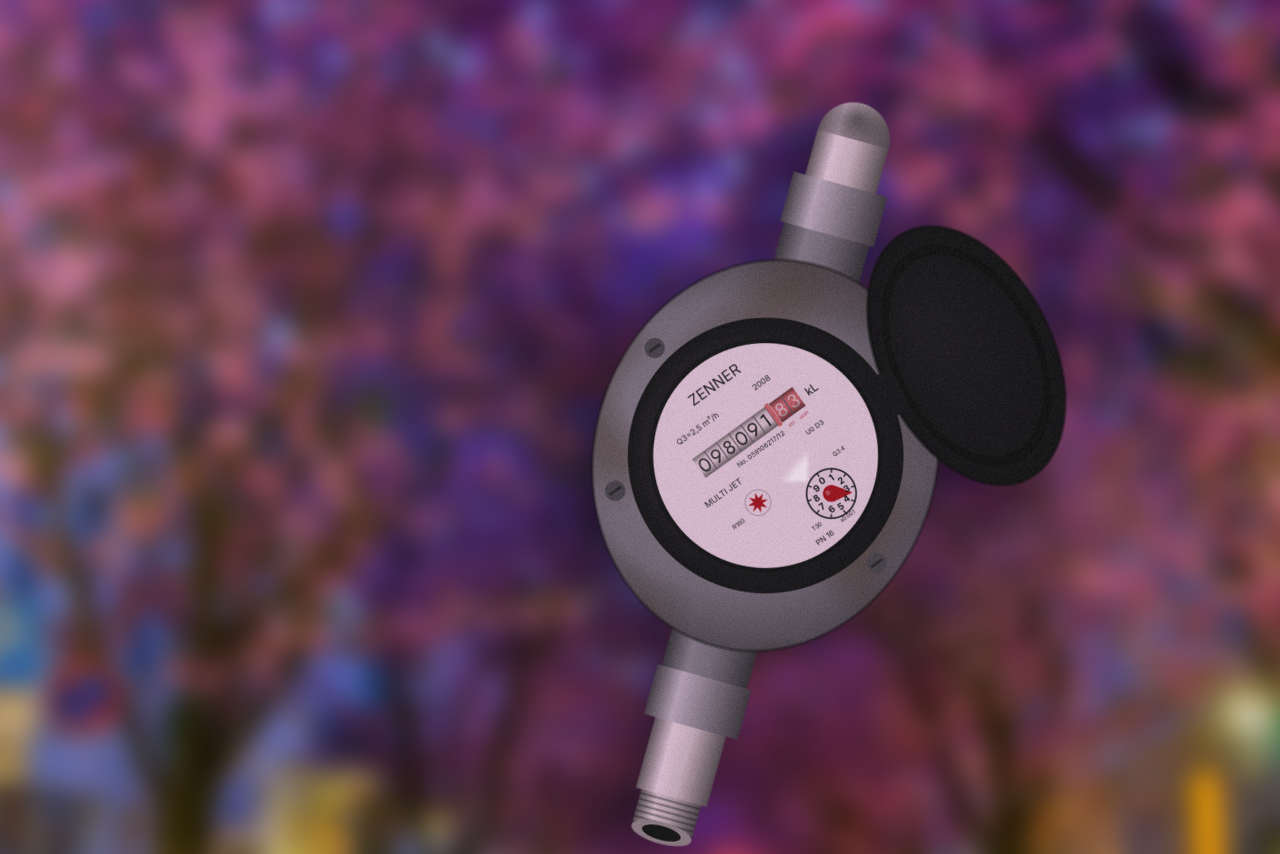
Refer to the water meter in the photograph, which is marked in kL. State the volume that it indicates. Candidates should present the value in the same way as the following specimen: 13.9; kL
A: 98091.833; kL
